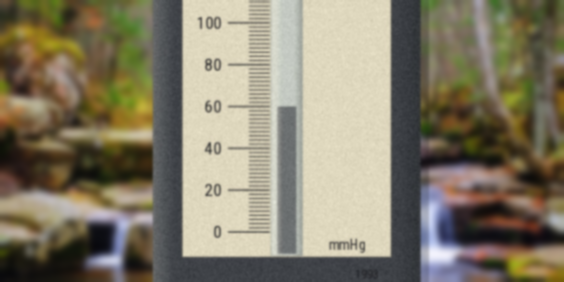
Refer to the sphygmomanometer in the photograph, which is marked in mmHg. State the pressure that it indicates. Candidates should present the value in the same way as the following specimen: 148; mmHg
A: 60; mmHg
